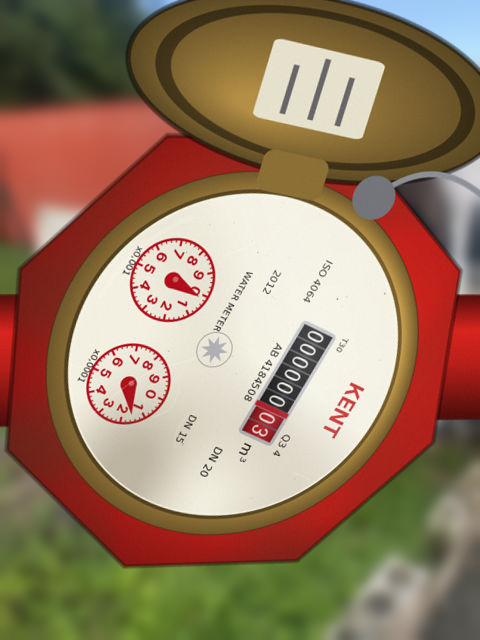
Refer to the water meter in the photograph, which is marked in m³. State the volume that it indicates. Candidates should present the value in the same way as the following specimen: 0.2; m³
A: 0.0301; m³
